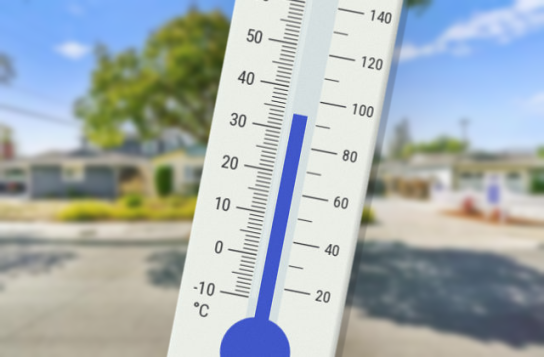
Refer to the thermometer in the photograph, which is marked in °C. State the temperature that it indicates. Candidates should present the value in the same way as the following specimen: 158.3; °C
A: 34; °C
